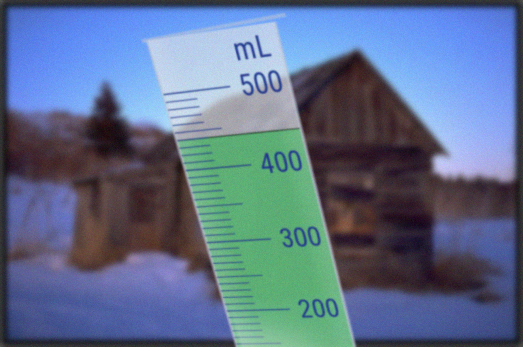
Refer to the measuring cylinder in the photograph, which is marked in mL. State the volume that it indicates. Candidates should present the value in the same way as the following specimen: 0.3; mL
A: 440; mL
